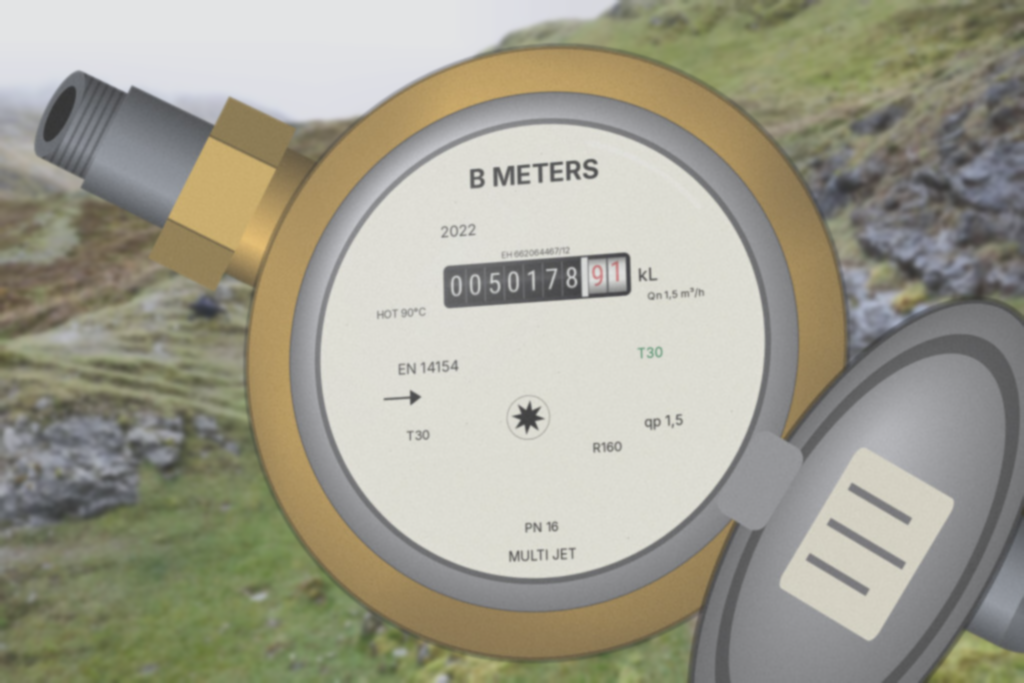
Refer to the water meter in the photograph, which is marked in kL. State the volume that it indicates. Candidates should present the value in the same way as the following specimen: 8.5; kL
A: 50178.91; kL
